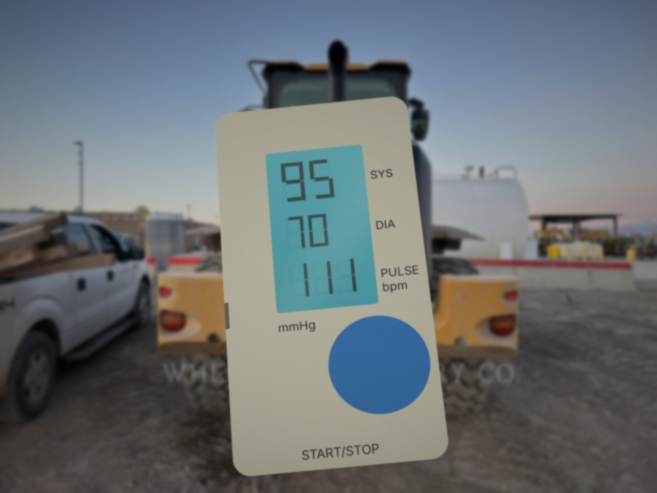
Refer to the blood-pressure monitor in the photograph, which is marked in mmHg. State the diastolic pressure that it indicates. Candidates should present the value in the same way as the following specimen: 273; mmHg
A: 70; mmHg
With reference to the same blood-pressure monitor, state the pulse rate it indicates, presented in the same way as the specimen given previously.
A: 111; bpm
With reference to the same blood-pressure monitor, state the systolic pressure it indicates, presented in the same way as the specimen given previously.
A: 95; mmHg
